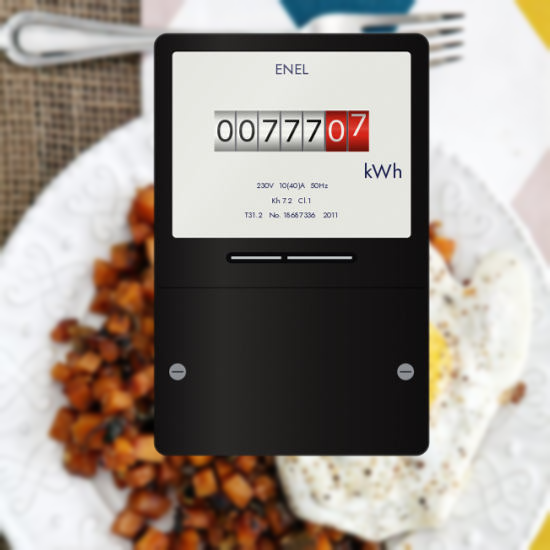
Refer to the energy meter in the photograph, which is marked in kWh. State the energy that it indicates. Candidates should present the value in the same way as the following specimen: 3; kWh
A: 777.07; kWh
